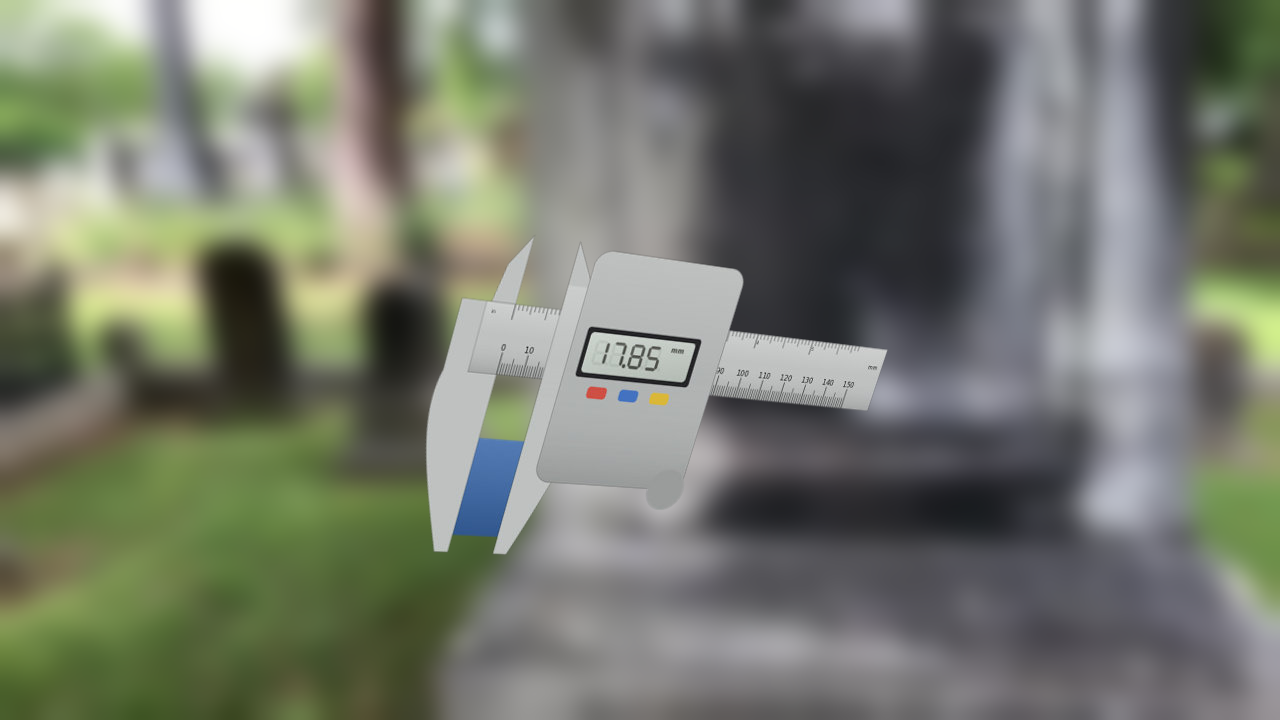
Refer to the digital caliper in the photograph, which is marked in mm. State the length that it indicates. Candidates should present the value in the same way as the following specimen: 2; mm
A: 17.85; mm
